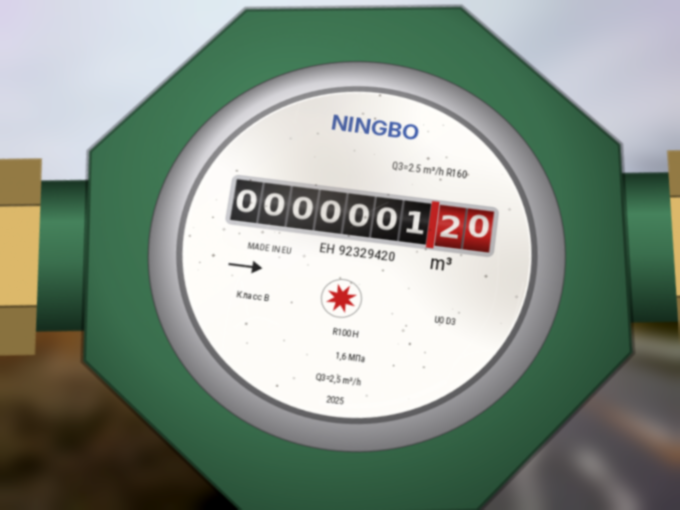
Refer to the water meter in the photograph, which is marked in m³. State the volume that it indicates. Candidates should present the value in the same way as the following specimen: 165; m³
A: 1.20; m³
